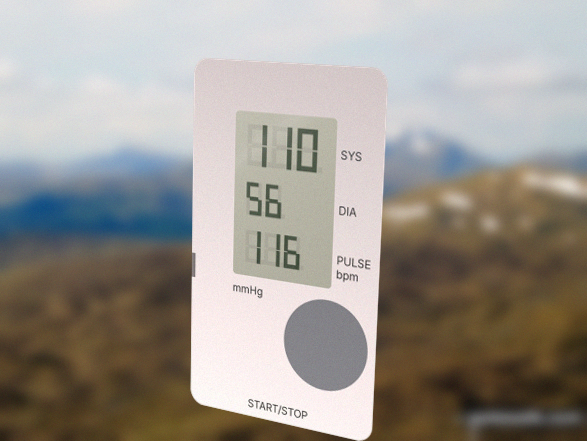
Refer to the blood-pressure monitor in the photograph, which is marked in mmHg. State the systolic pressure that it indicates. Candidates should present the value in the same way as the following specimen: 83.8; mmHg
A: 110; mmHg
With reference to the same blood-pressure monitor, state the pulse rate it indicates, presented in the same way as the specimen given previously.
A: 116; bpm
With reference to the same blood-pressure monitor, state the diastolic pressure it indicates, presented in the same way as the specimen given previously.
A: 56; mmHg
